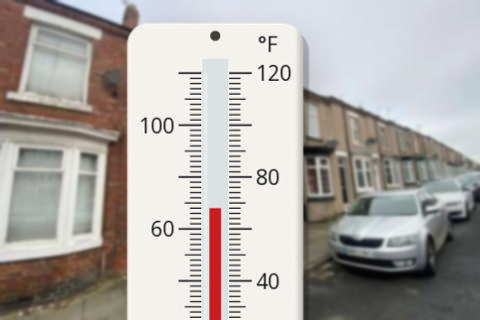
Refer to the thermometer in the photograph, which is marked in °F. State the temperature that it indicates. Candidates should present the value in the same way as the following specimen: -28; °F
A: 68; °F
